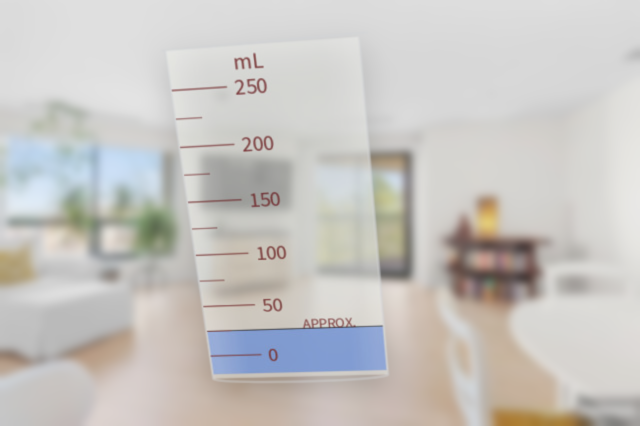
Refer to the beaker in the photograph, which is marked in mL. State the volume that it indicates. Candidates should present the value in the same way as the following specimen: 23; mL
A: 25; mL
